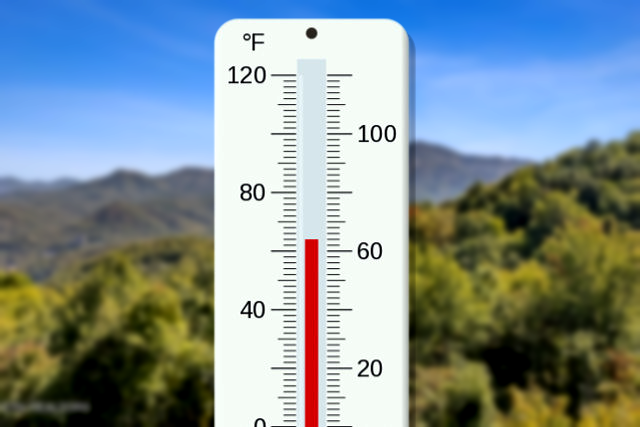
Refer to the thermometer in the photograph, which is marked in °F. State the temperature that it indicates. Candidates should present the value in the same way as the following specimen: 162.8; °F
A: 64; °F
